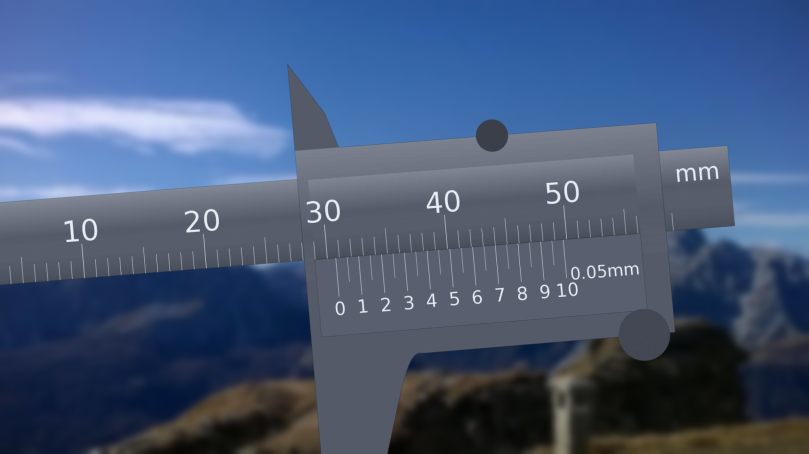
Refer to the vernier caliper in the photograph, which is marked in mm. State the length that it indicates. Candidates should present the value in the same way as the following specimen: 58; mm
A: 30.7; mm
